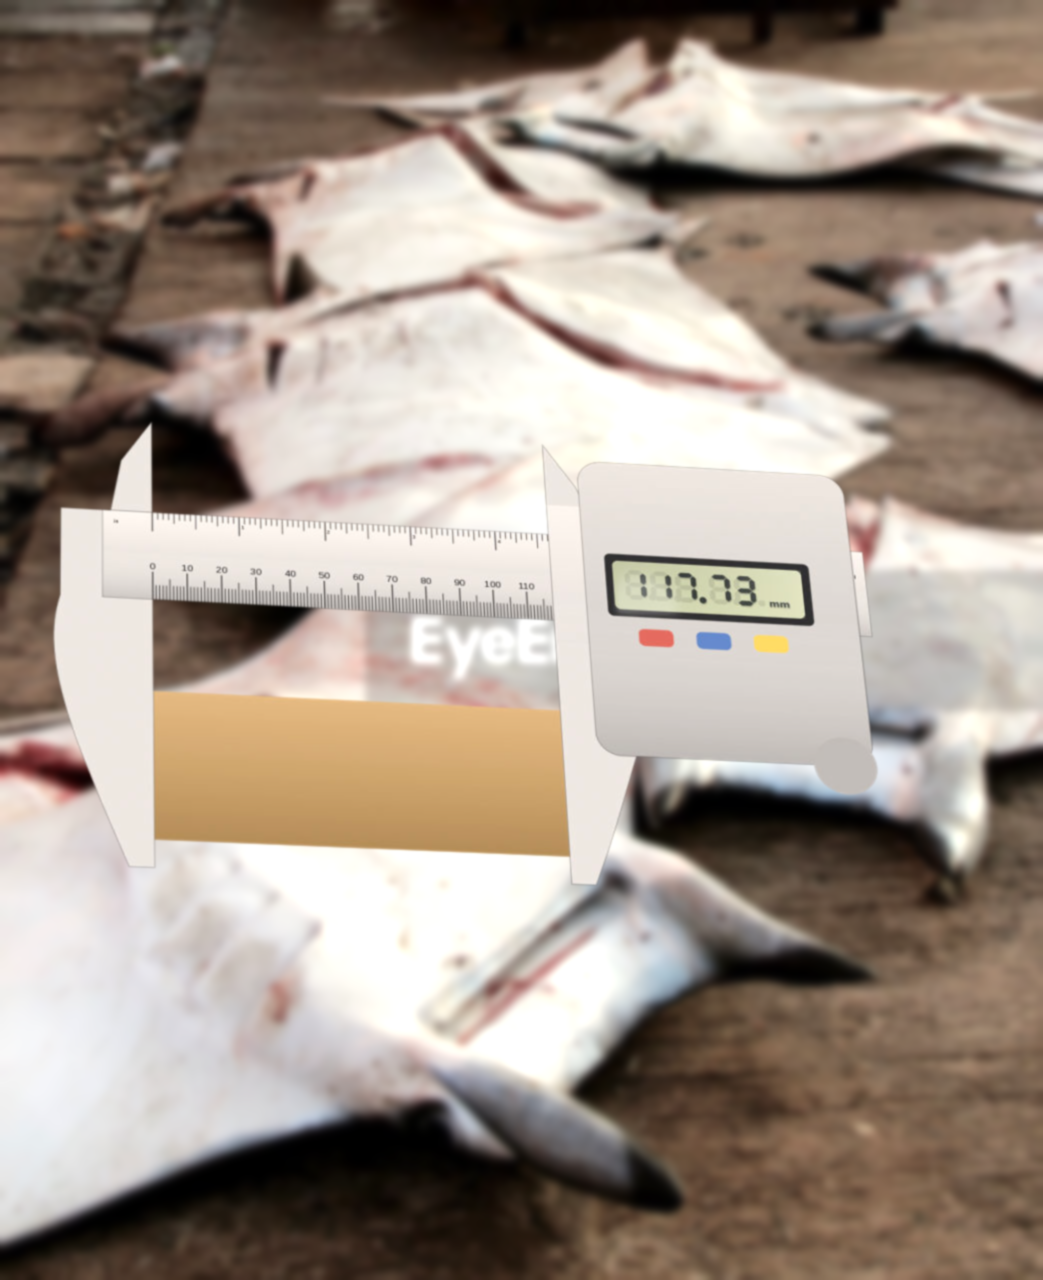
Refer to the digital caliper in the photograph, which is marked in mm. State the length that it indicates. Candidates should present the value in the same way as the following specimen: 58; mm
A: 117.73; mm
